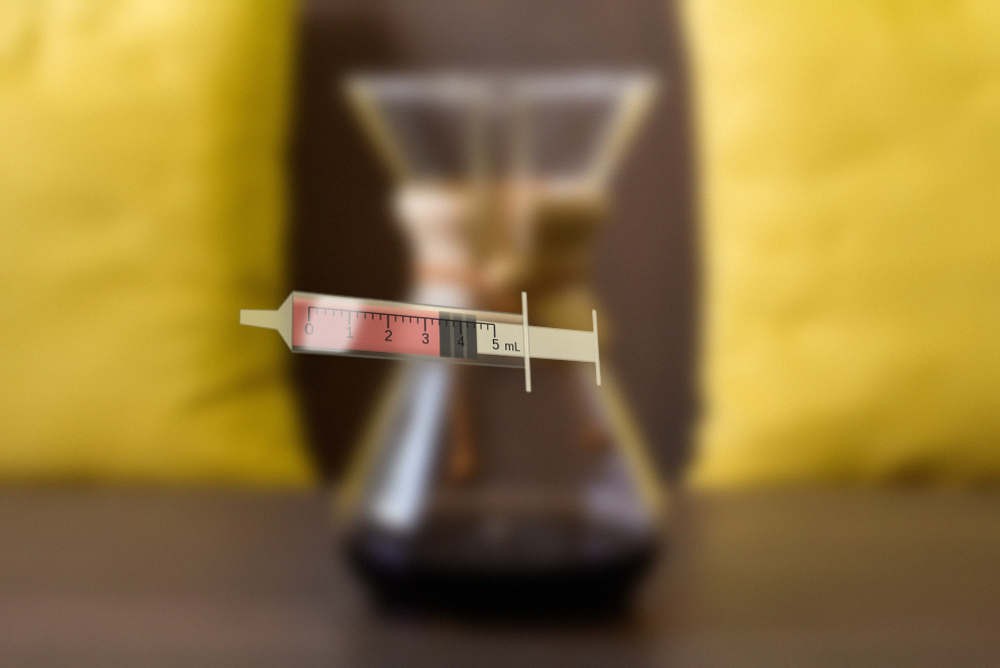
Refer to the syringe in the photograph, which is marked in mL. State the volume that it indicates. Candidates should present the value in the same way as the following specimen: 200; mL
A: 3.4; mL
